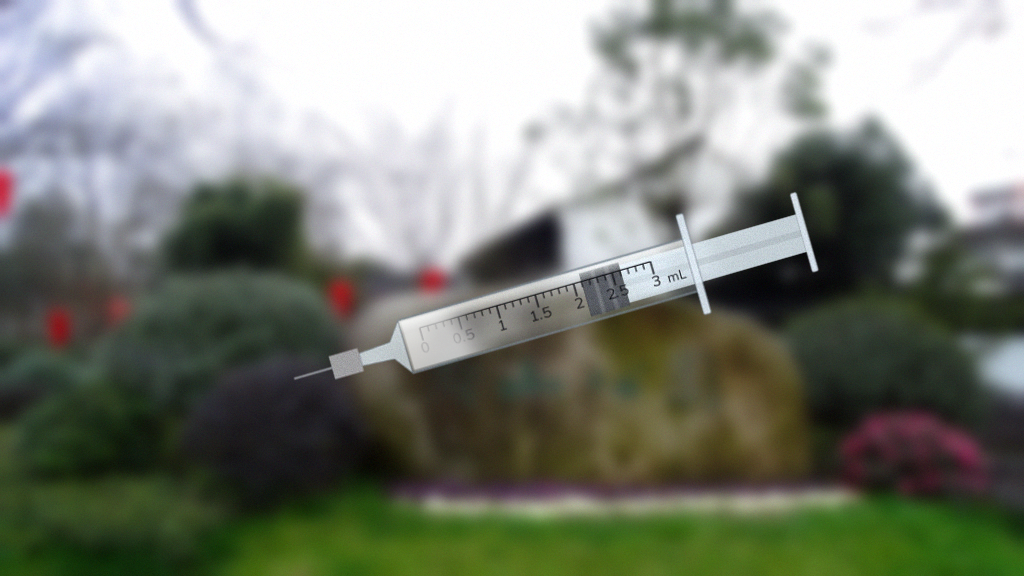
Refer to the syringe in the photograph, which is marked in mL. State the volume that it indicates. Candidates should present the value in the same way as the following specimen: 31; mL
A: 2.1; mL
